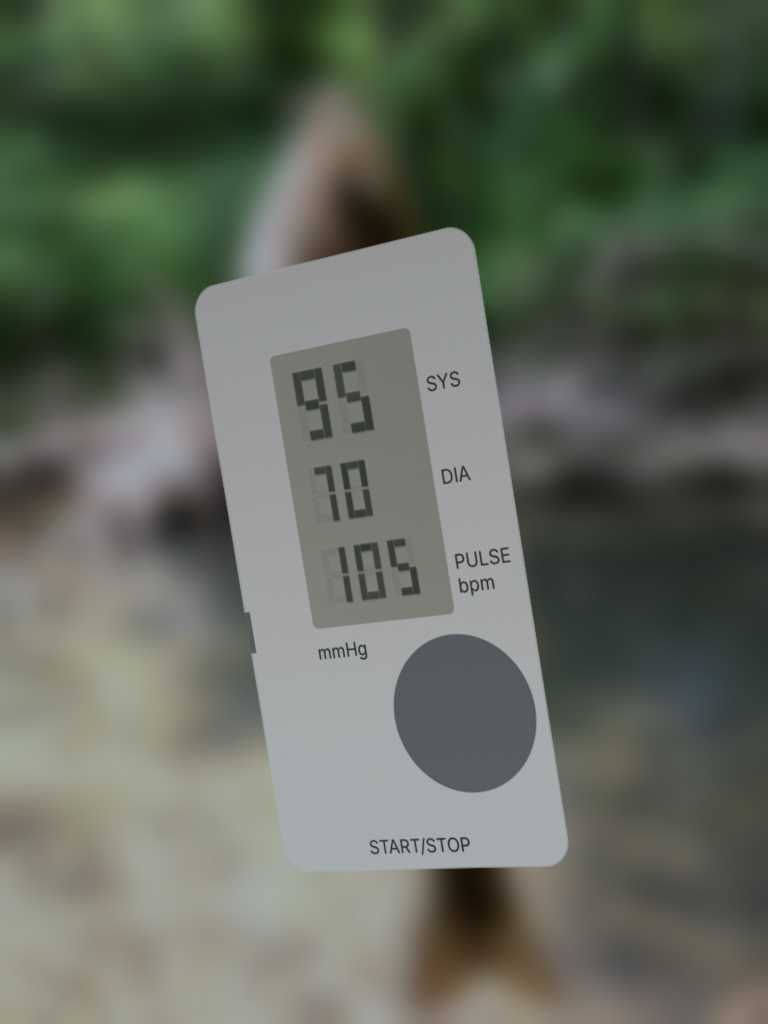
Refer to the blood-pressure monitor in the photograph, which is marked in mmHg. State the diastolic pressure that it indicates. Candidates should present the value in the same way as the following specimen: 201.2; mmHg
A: 70; mmHg
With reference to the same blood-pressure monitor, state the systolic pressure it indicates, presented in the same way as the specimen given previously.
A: 95; mmHg
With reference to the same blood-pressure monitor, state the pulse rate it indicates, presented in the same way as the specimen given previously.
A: 105; bpm
